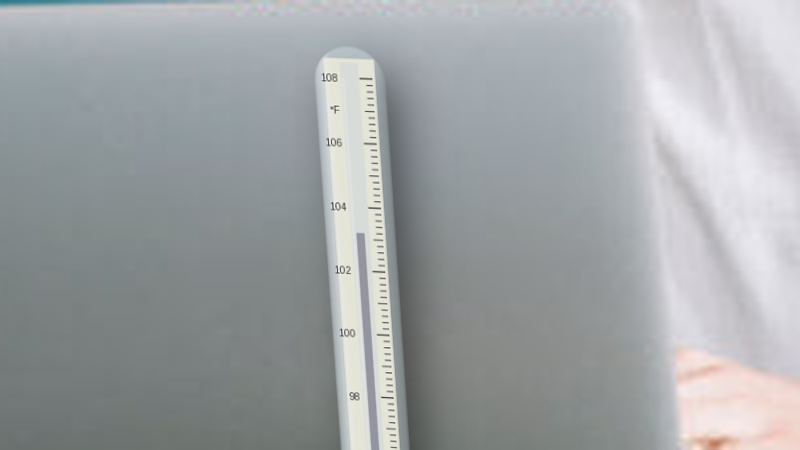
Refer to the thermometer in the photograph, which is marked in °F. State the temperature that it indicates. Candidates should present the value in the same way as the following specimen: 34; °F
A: 103.2; °F
